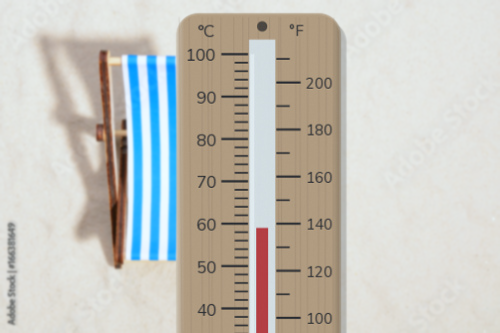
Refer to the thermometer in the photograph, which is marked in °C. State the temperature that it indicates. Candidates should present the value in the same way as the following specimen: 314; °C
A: 59; °C
